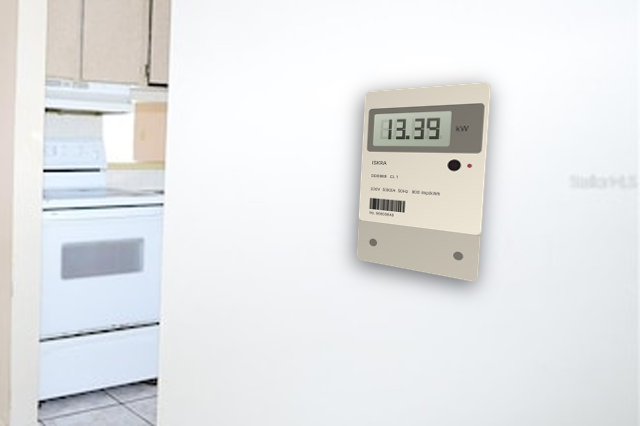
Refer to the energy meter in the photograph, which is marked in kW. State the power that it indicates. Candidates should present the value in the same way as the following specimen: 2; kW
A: 13.39; kW
